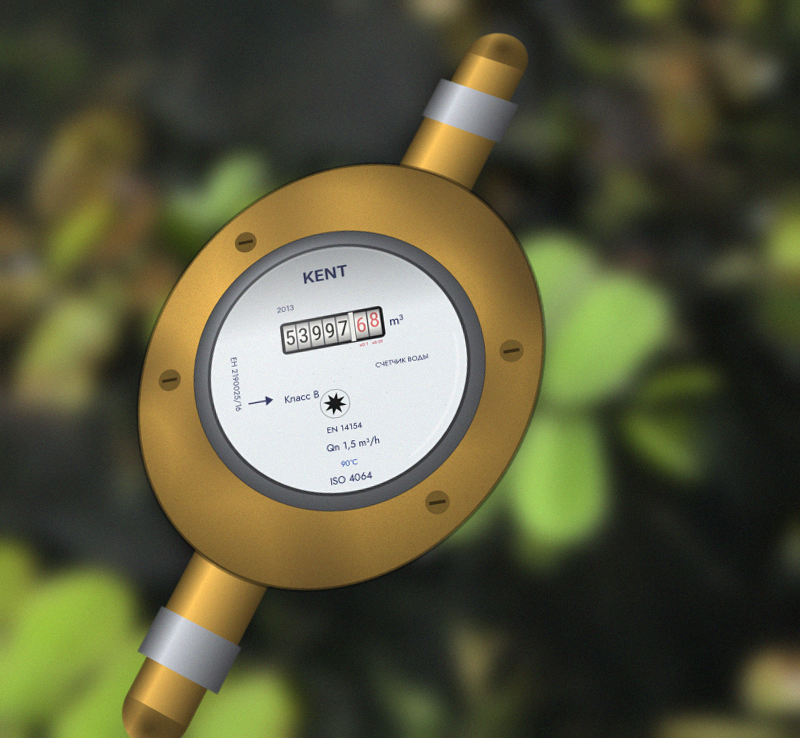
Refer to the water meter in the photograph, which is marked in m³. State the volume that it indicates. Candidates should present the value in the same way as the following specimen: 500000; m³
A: 53997.68; m³
